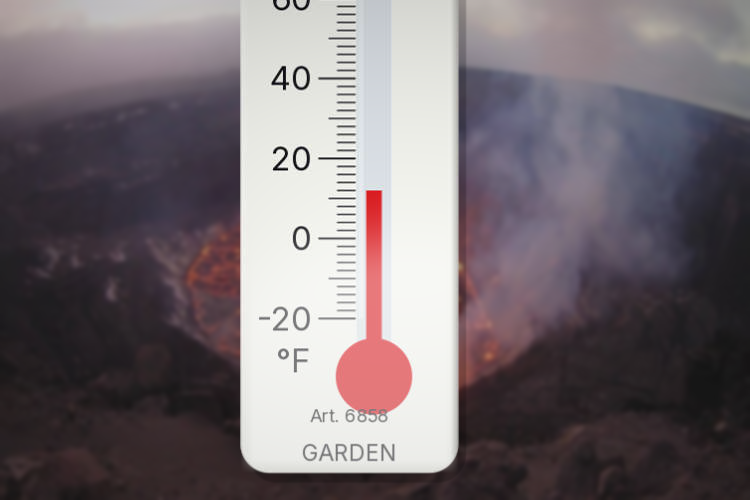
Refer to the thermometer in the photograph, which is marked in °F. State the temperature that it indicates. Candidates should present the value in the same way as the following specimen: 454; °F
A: 12; °F
